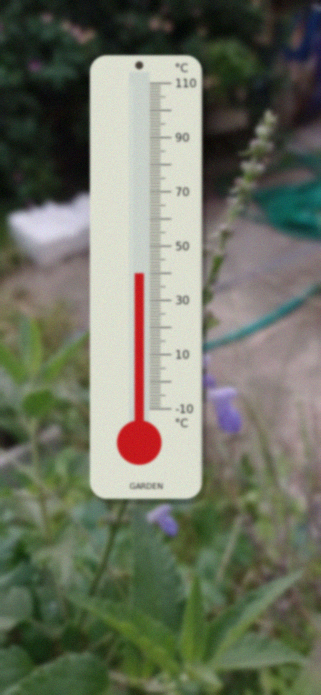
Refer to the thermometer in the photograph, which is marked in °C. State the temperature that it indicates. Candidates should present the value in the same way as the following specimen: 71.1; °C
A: 40; °C
